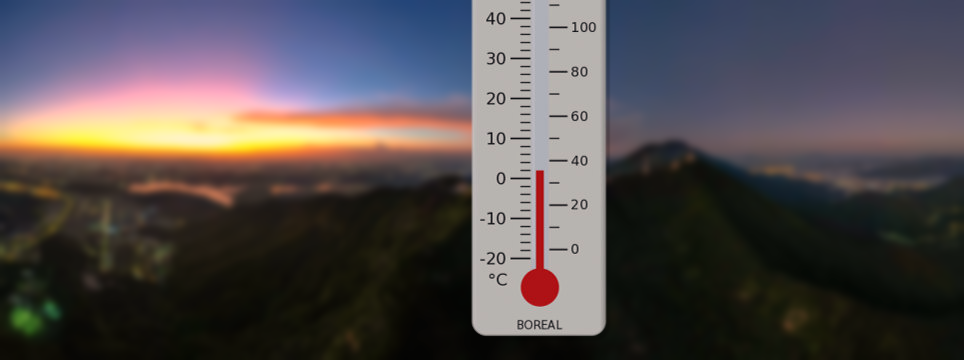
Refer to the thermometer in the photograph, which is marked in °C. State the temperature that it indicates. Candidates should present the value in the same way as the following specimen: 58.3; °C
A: 2; °C
